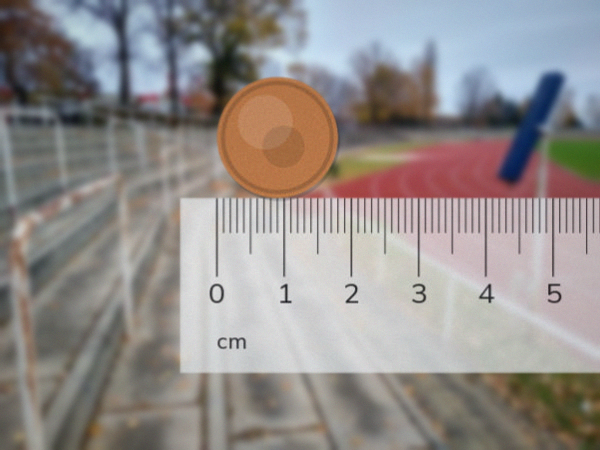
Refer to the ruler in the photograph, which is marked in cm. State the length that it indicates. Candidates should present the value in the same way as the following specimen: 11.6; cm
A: 1.8; cm
